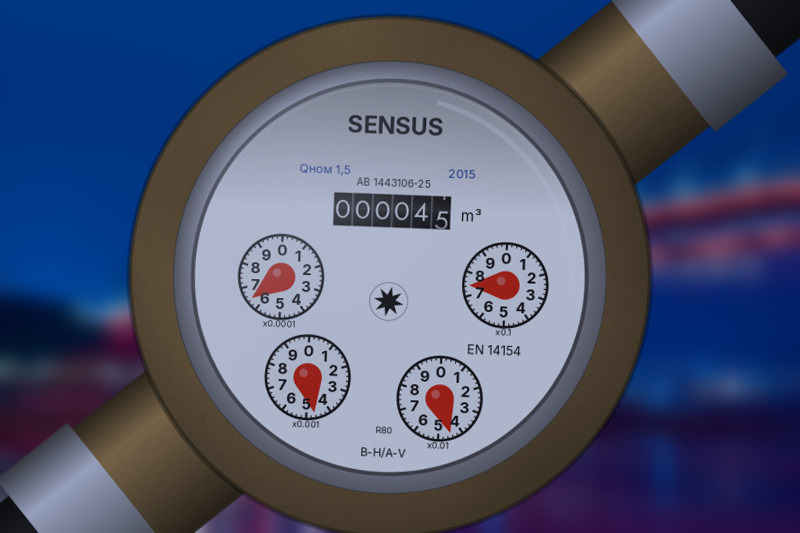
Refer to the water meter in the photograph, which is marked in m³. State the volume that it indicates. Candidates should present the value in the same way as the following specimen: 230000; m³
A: 44.7446; m³
